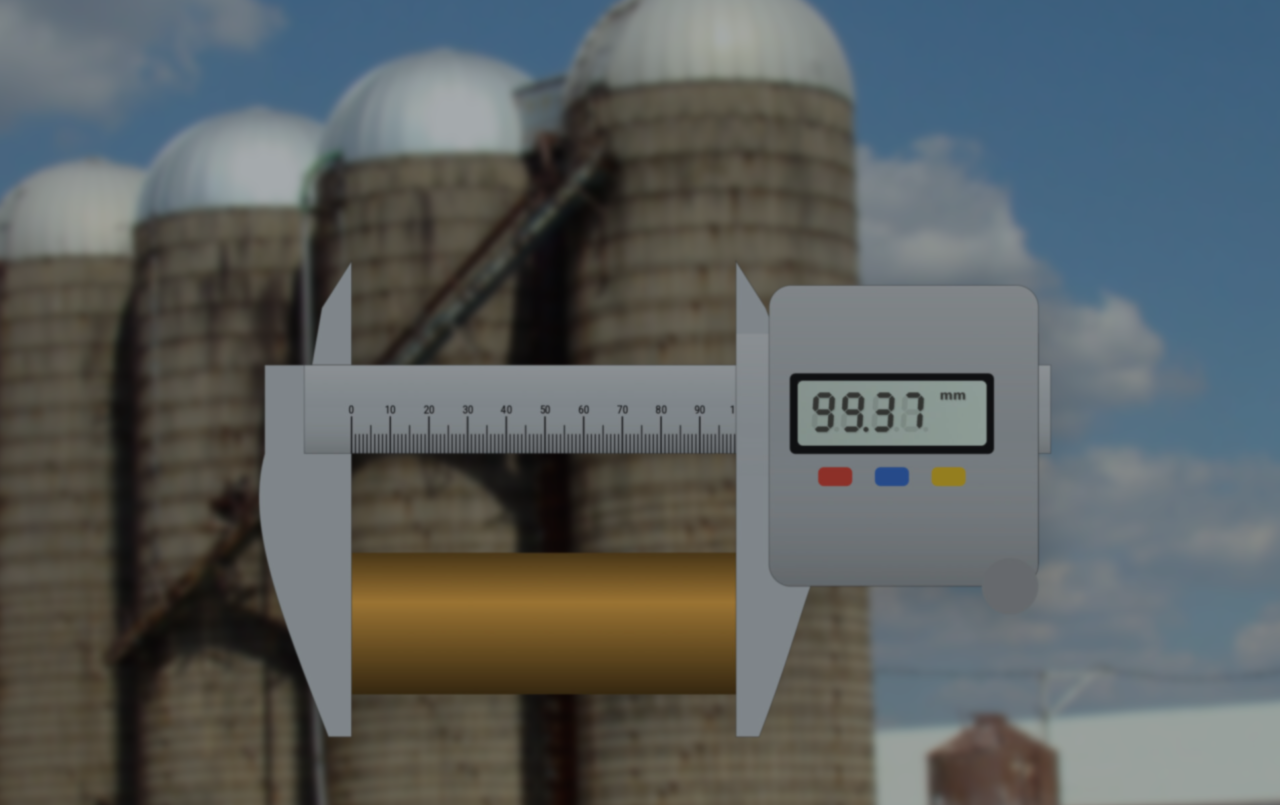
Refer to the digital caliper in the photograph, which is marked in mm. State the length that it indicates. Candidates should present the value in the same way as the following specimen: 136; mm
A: 99.37; mm
